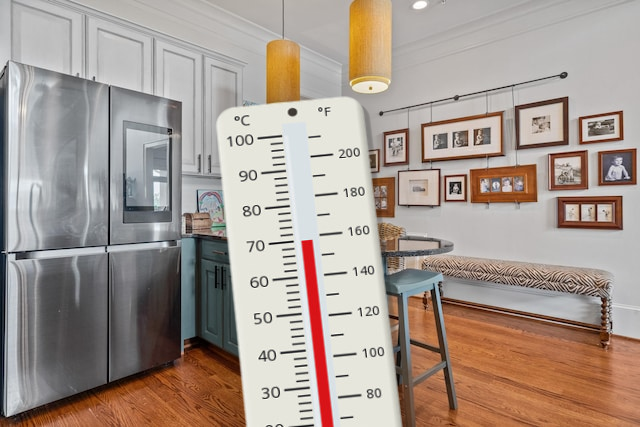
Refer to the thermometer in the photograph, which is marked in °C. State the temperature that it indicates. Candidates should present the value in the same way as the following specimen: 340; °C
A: 70; °C
